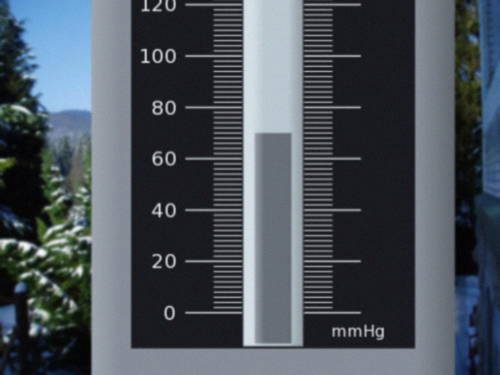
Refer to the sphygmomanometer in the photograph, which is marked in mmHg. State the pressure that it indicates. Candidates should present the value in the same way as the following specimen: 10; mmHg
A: 70; mmHg
